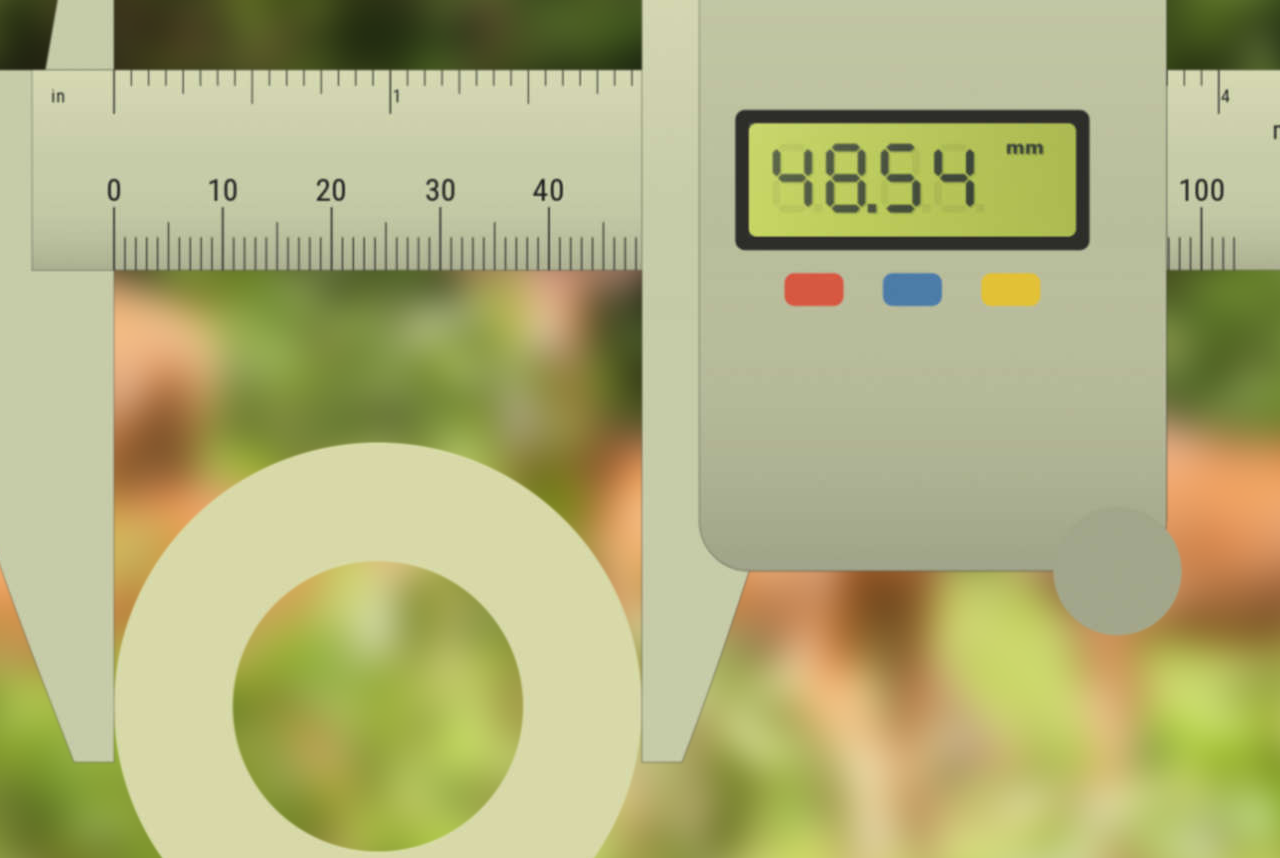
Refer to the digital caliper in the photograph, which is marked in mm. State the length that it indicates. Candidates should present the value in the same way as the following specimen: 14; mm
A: 48.54; mm
